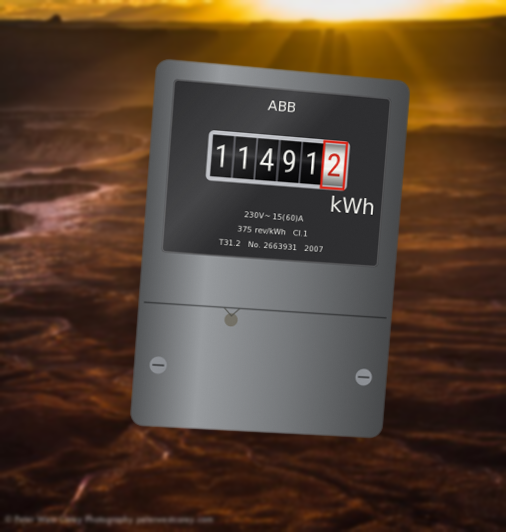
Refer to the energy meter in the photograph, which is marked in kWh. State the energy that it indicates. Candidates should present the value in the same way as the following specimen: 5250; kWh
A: 11491.2; kWh
